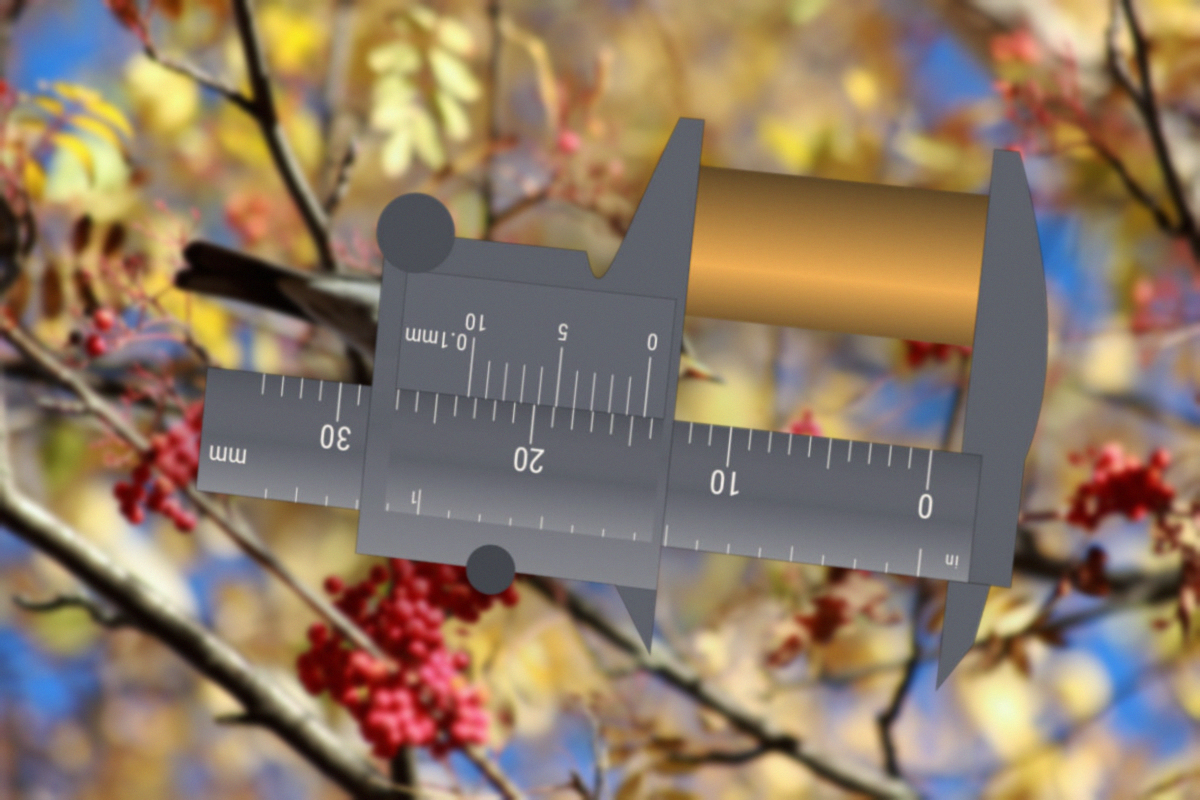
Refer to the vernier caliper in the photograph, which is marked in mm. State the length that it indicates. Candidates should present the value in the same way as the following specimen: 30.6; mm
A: 14.4; mm
